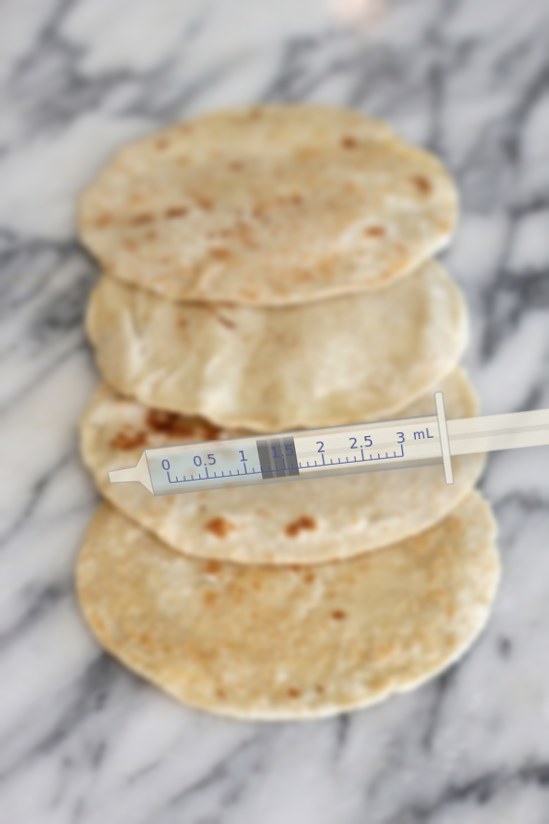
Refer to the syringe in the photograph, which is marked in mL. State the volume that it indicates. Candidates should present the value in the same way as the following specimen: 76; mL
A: 1.2; mL
